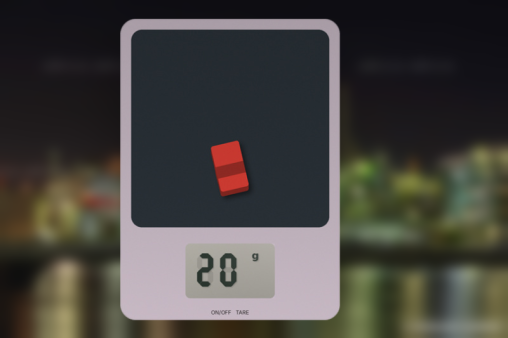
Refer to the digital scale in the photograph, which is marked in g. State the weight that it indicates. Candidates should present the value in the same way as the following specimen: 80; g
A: 20; g
